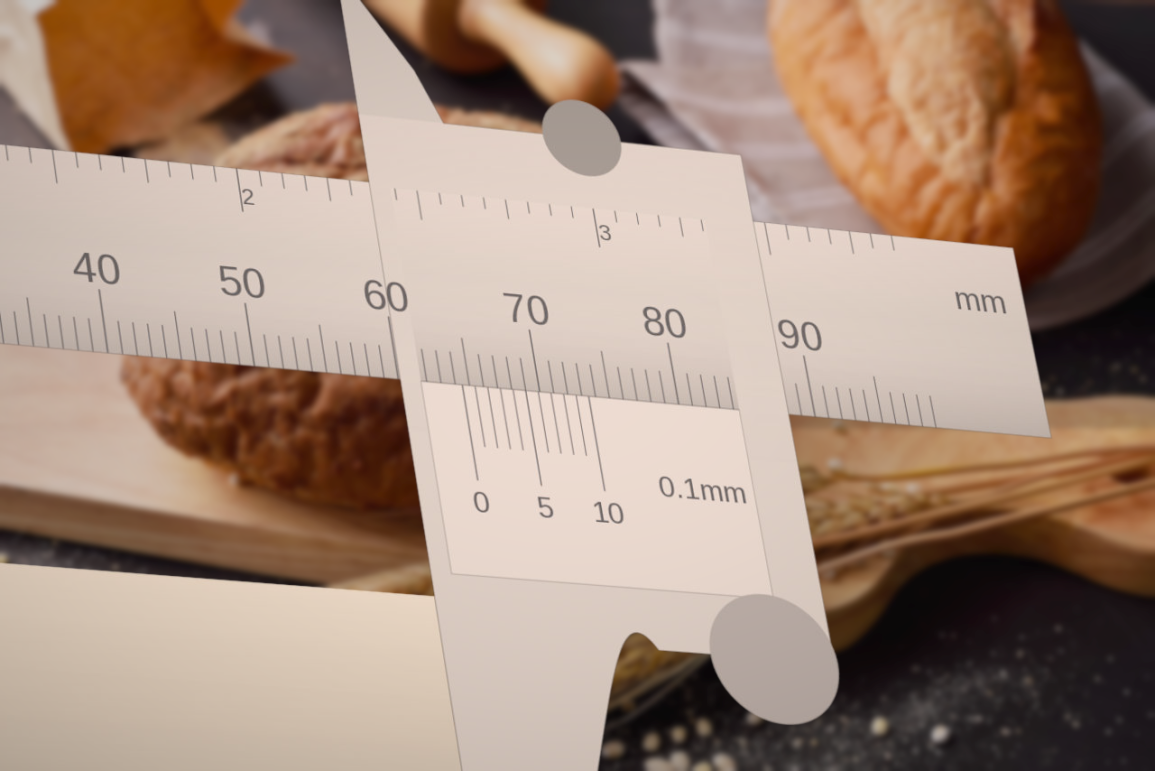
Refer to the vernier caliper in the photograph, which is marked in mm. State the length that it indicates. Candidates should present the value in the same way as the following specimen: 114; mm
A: 64.5; mm
